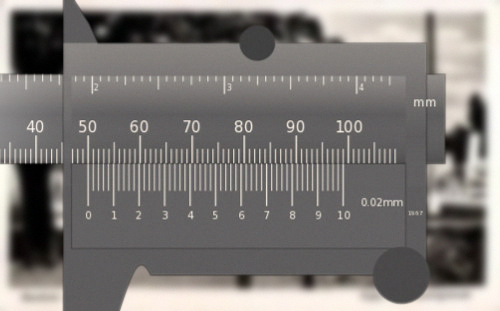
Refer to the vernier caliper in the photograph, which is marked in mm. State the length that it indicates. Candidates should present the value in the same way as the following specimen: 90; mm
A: 50.0; mm
